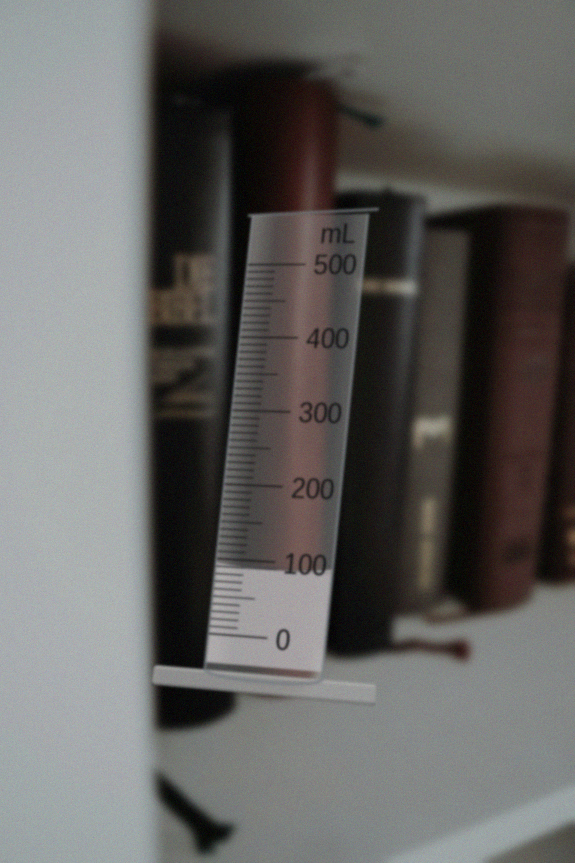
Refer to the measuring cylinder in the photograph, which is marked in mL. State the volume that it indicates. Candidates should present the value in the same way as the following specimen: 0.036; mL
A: 90; mL
